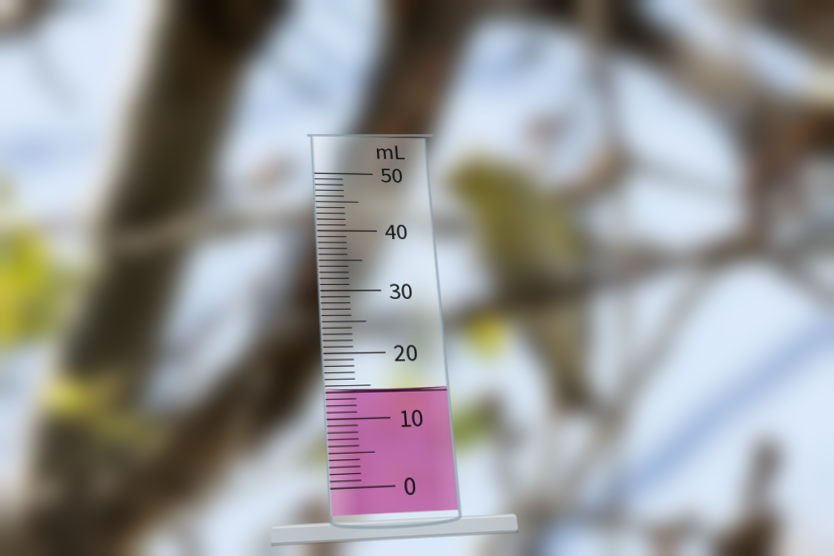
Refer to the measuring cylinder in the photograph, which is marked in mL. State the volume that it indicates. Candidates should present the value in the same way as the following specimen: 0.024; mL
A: 14; mL
